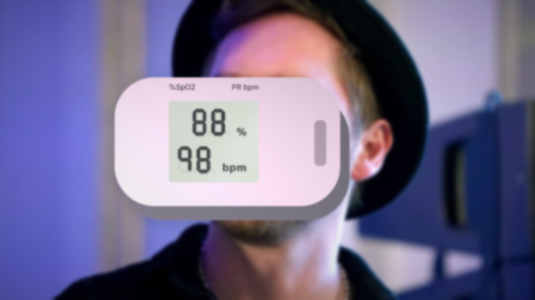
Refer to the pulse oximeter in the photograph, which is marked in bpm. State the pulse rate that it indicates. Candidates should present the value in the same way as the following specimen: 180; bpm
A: 98; bpm
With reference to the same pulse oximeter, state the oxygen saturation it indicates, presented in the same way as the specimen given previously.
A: 88; %
